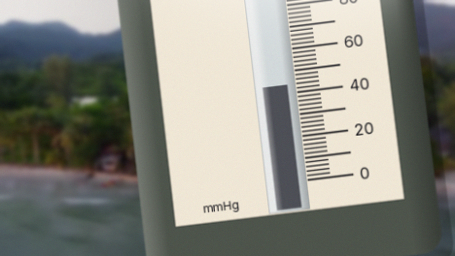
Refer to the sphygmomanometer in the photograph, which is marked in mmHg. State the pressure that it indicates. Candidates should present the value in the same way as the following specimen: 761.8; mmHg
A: 44; mmHg
